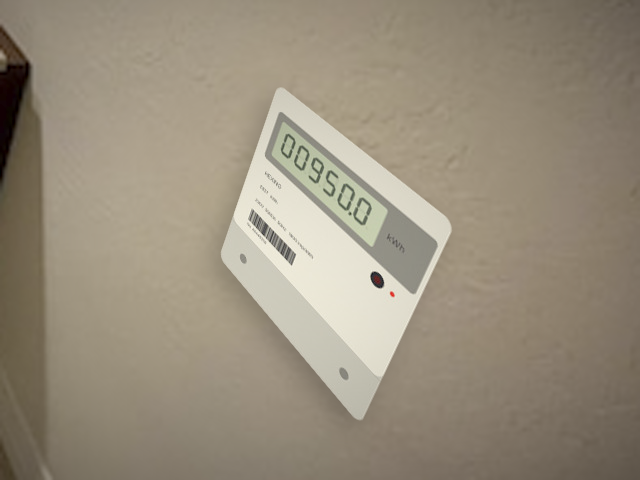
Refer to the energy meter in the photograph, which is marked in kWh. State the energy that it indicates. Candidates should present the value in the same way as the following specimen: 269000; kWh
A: 950.0; kWh
